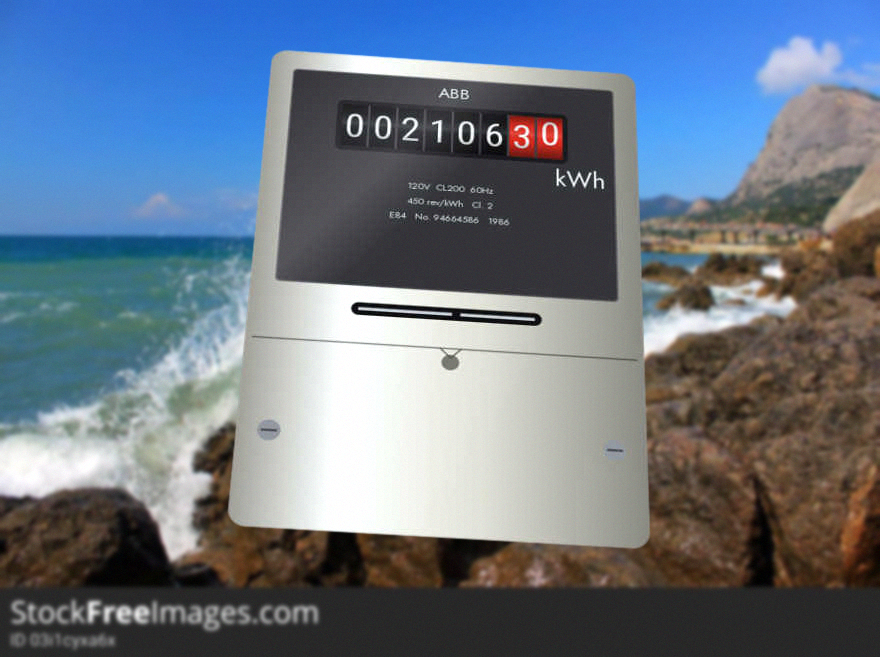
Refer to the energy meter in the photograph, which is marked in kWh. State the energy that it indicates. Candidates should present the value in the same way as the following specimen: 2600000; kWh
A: 2106.30; kWh
